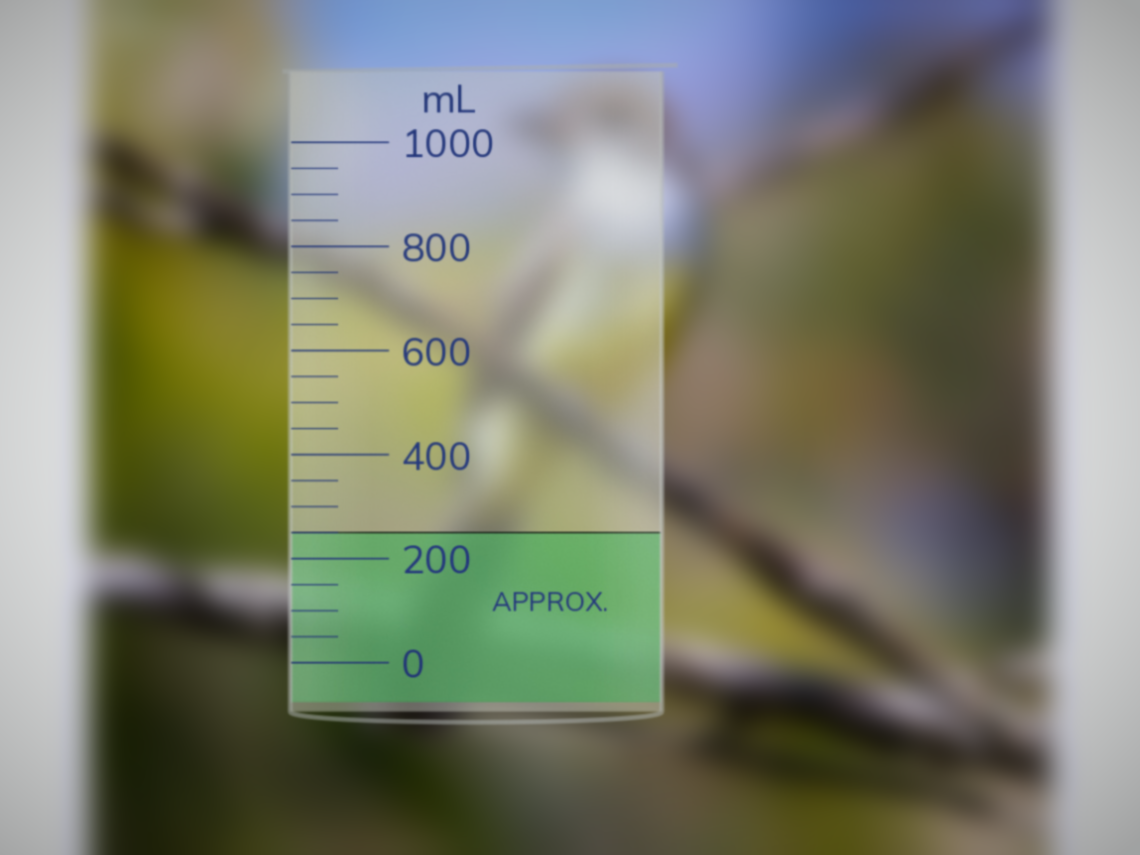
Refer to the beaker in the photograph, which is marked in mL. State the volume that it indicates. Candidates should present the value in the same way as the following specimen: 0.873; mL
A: 250; mL
